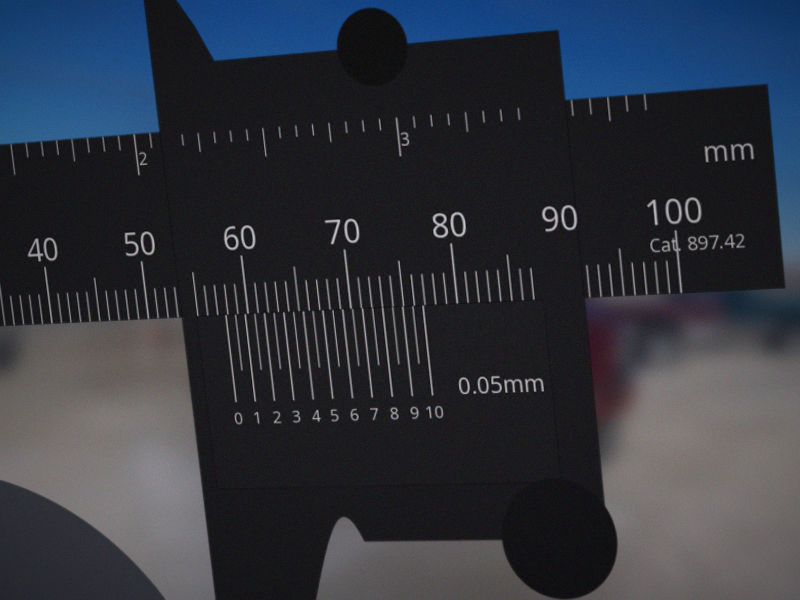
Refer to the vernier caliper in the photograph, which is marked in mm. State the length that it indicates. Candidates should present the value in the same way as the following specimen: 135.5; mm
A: 57.8; mm
